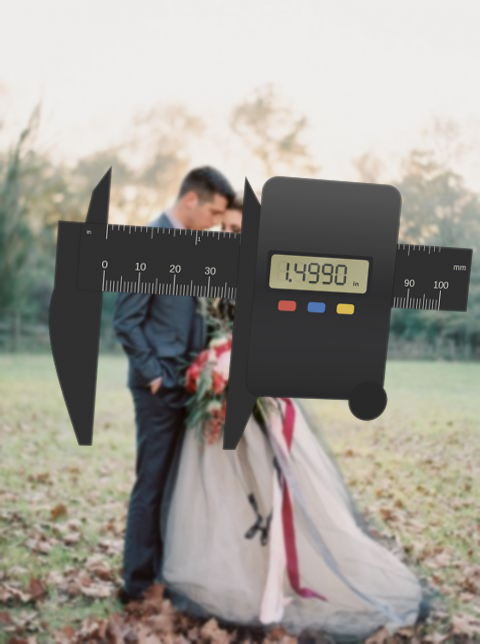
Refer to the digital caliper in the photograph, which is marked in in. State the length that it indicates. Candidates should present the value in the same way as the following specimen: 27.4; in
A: 1.4990; in
